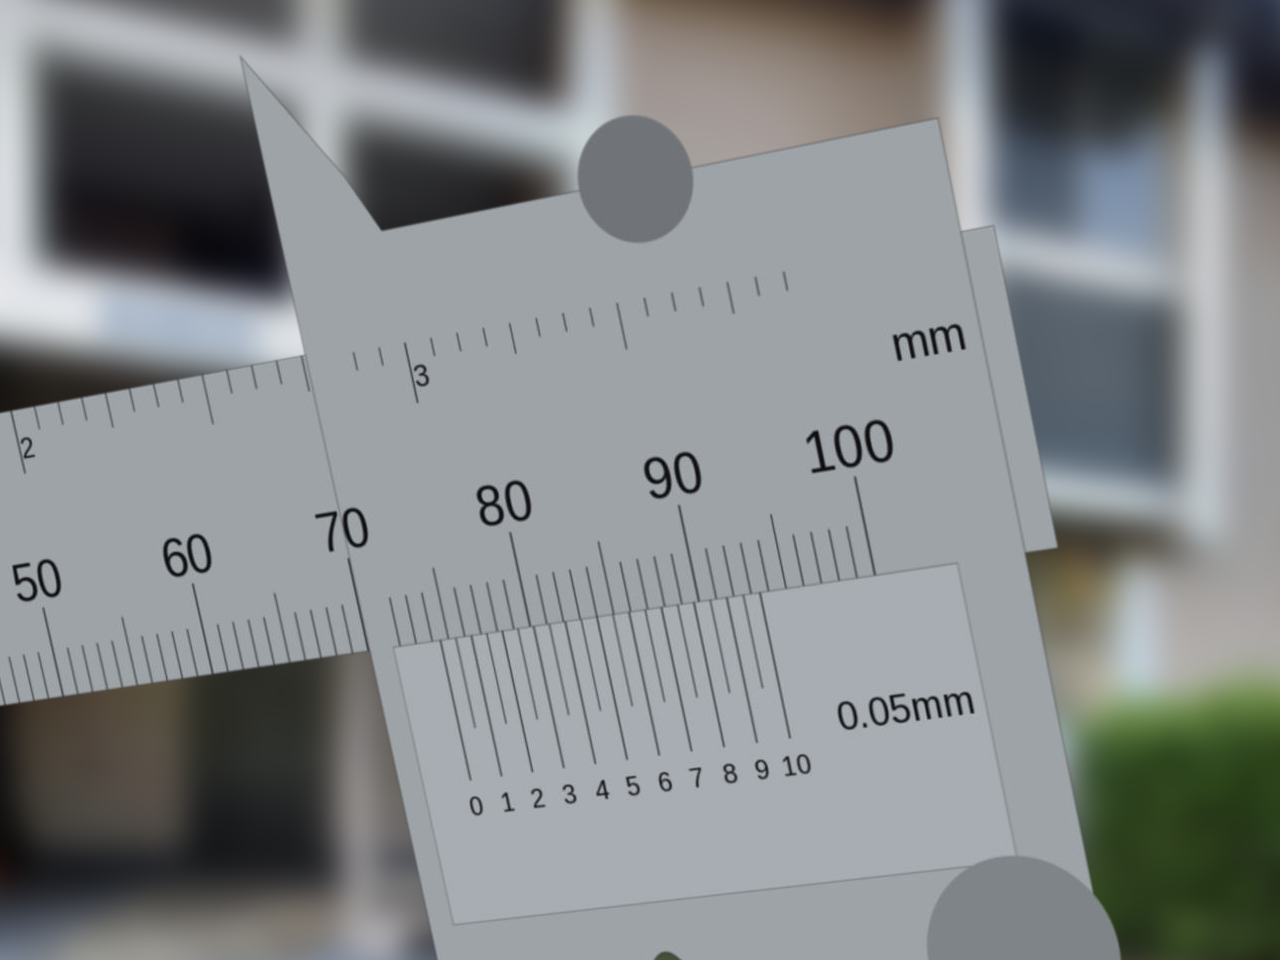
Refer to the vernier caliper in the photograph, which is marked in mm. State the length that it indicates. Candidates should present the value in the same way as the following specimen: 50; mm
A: 74.5; mm
